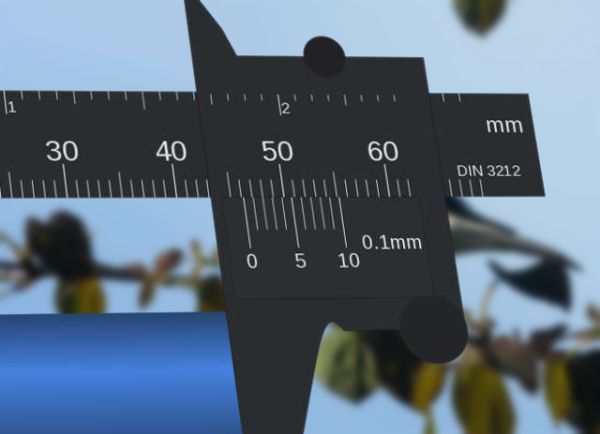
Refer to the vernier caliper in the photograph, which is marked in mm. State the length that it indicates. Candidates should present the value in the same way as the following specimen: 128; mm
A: 46.2; mm
